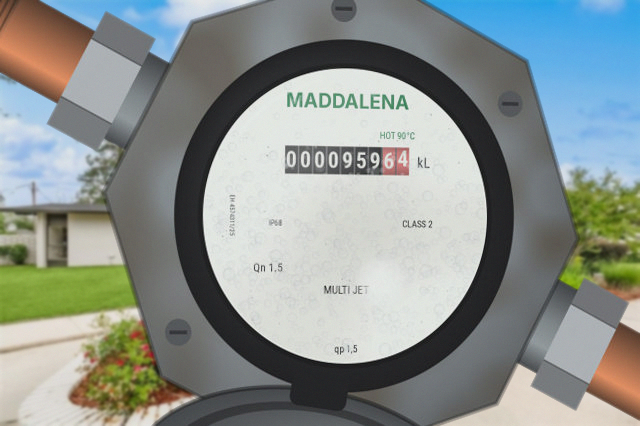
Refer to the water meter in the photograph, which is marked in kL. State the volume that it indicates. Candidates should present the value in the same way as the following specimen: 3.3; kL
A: 959.64; kL
